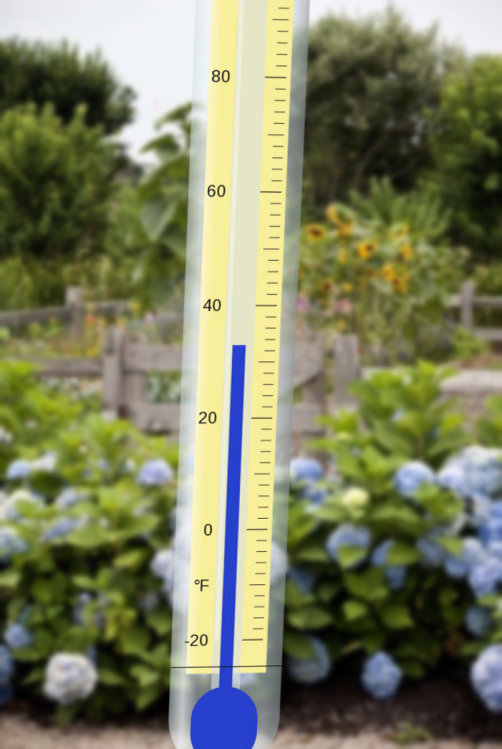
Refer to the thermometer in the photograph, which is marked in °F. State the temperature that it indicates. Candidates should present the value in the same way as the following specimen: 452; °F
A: 33; °F
